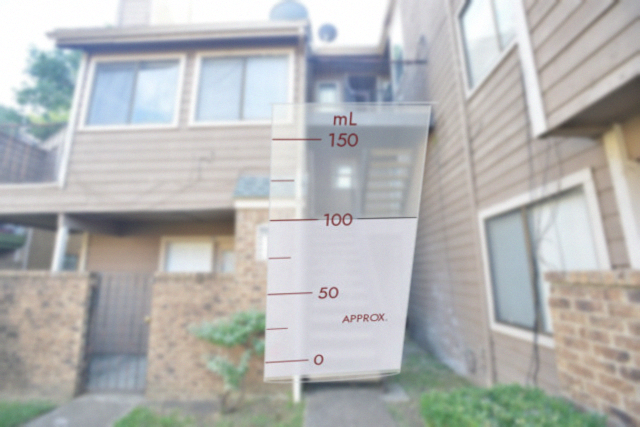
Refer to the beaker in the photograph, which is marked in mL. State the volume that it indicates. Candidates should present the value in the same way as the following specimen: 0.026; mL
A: 100; mL
